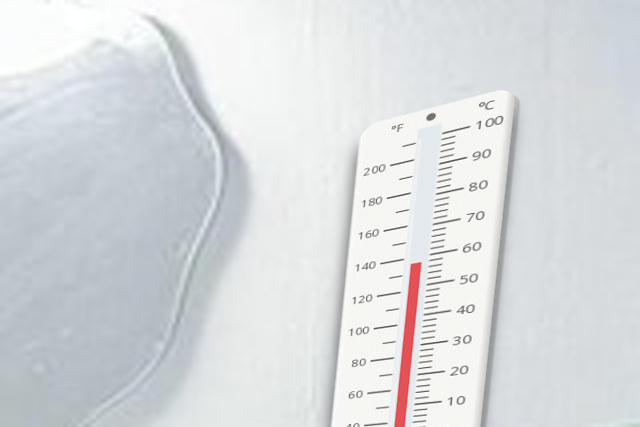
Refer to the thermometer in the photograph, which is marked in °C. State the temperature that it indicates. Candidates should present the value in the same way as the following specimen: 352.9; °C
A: 58; °C
